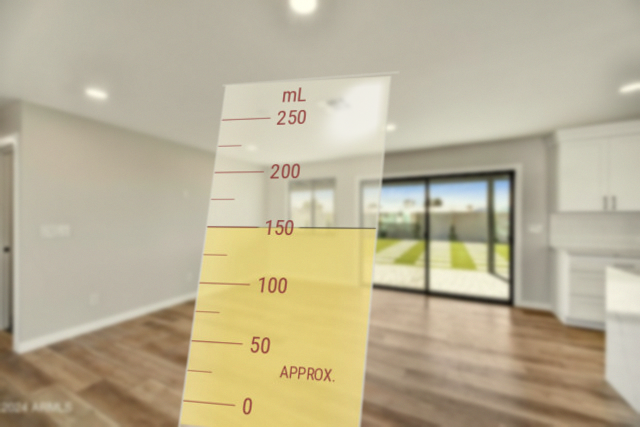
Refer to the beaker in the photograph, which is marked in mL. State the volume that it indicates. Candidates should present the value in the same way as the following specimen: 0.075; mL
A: 150; mL
